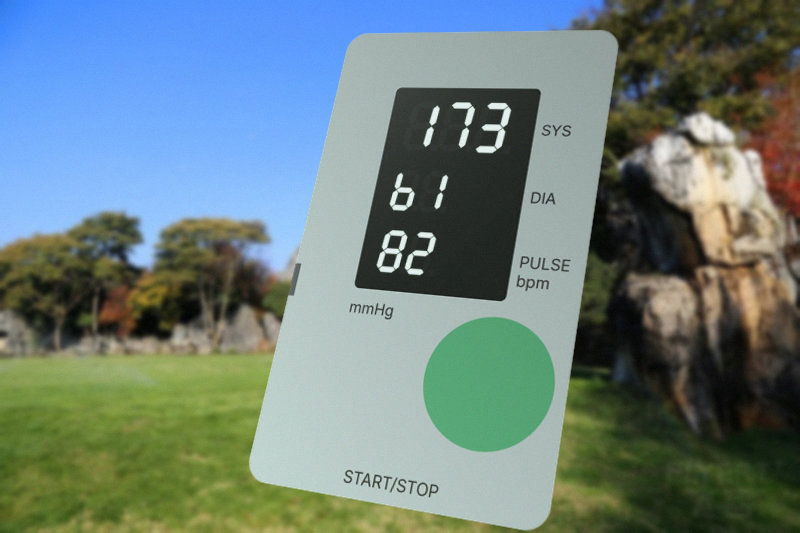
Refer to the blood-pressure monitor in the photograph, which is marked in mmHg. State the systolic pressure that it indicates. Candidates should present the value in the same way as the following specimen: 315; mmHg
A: 173; mmHg
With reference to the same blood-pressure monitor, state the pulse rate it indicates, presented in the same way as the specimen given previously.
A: 82; bpm
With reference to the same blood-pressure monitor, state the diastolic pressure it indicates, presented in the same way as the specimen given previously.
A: 61; mmHg
